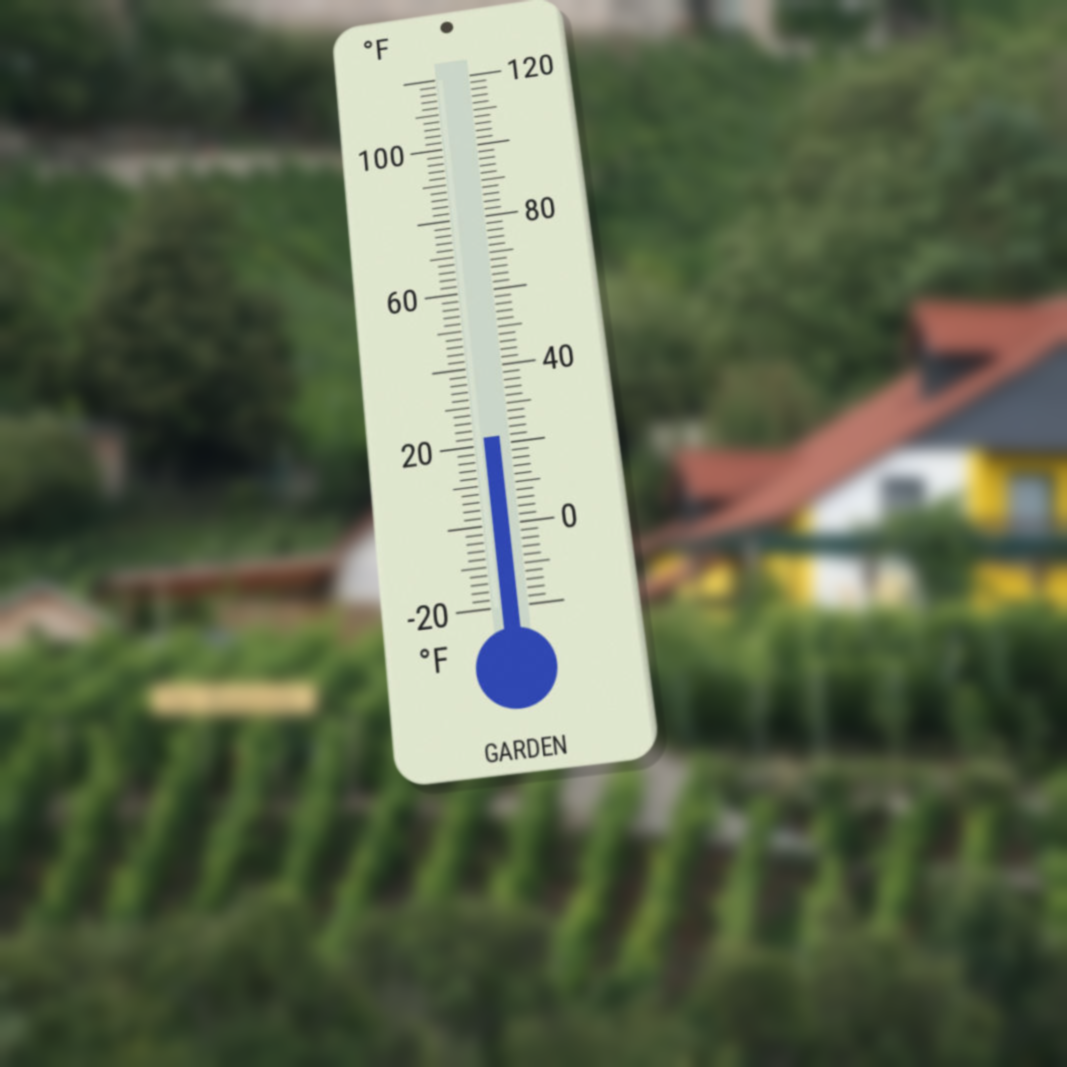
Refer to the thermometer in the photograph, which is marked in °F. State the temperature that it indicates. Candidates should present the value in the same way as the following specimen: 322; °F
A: 22; °F
